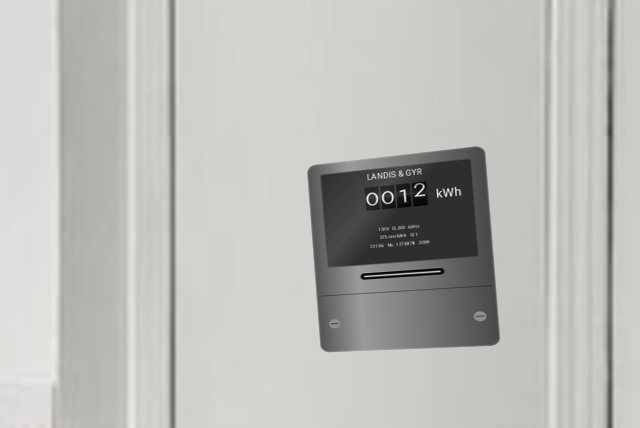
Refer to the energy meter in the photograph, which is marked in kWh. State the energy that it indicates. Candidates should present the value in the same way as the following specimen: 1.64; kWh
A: 12; kWh
